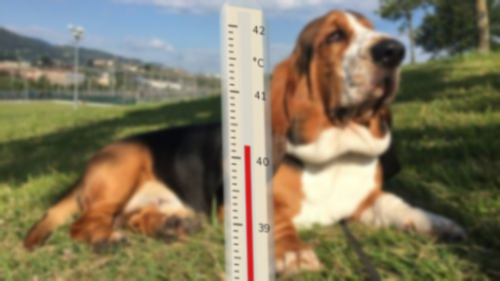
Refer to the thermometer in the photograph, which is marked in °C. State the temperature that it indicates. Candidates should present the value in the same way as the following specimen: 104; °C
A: 40.2; °C
